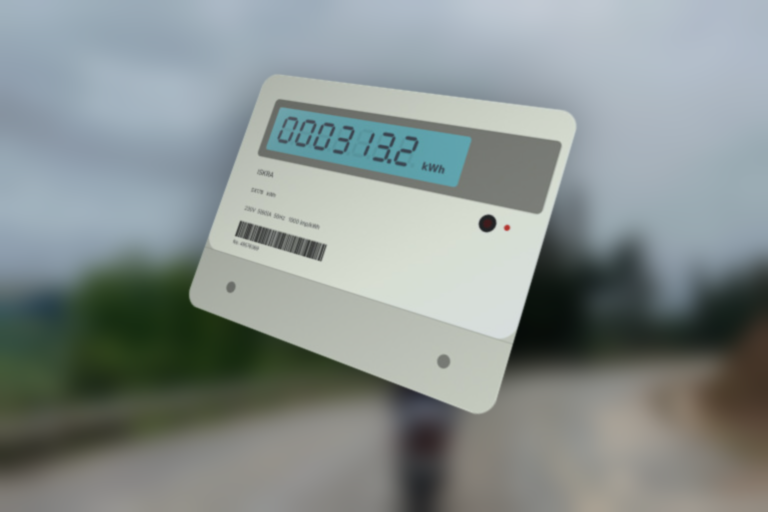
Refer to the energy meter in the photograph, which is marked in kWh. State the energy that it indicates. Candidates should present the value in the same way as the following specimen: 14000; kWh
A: 313.2; kWh
